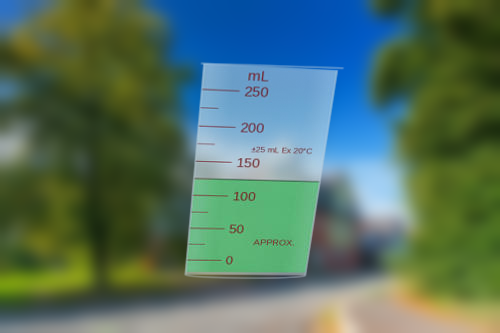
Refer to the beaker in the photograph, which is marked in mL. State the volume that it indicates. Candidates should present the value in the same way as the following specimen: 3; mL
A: 125; mL
